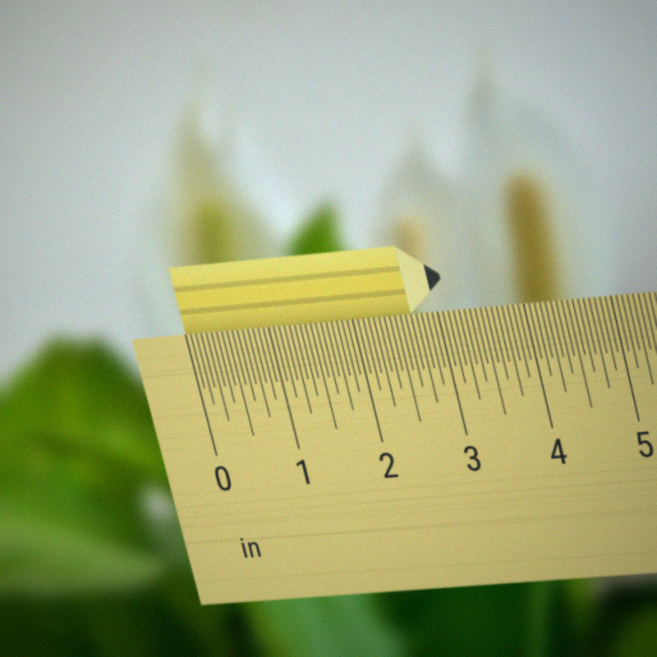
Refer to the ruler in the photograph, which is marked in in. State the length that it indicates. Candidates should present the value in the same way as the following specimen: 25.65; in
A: 3.125; in
